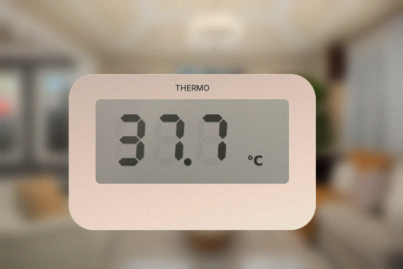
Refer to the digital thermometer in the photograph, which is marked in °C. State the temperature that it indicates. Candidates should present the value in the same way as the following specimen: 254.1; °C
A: 37.7; °C
